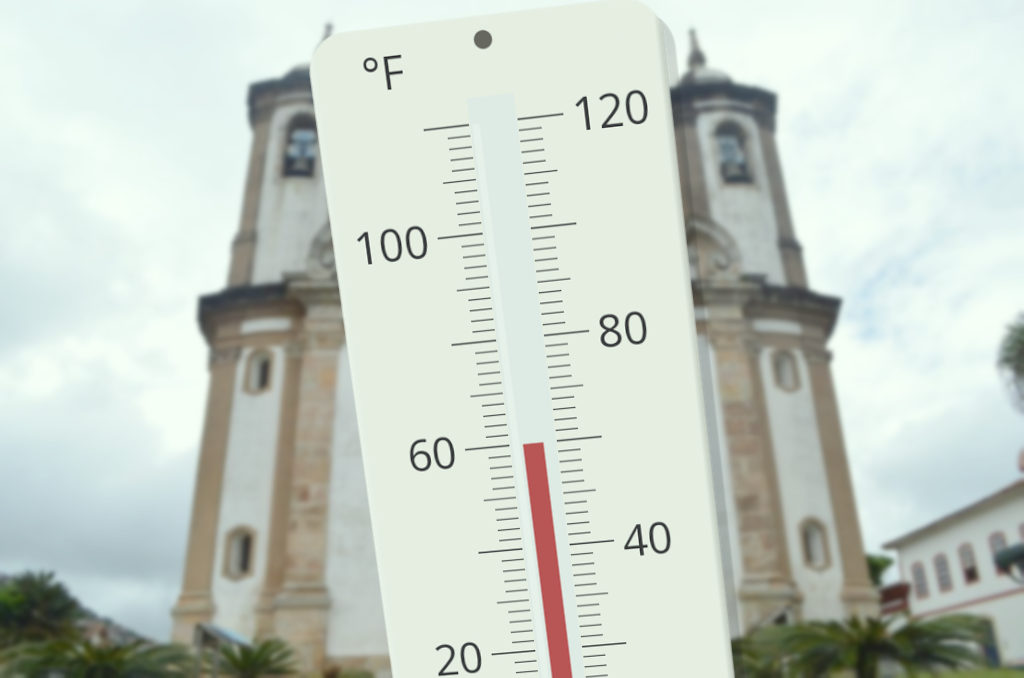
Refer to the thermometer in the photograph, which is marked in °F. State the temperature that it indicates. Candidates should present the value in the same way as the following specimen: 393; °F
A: 60; °F
